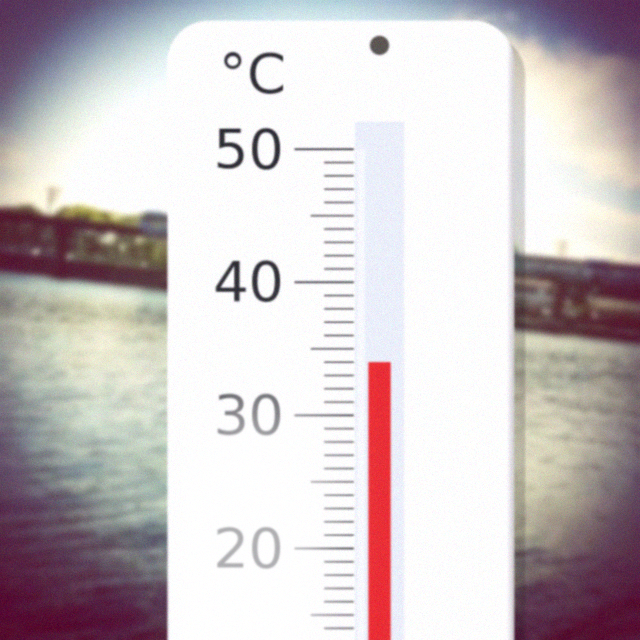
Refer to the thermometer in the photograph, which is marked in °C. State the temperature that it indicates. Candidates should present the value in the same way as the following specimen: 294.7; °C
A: 34; °C
